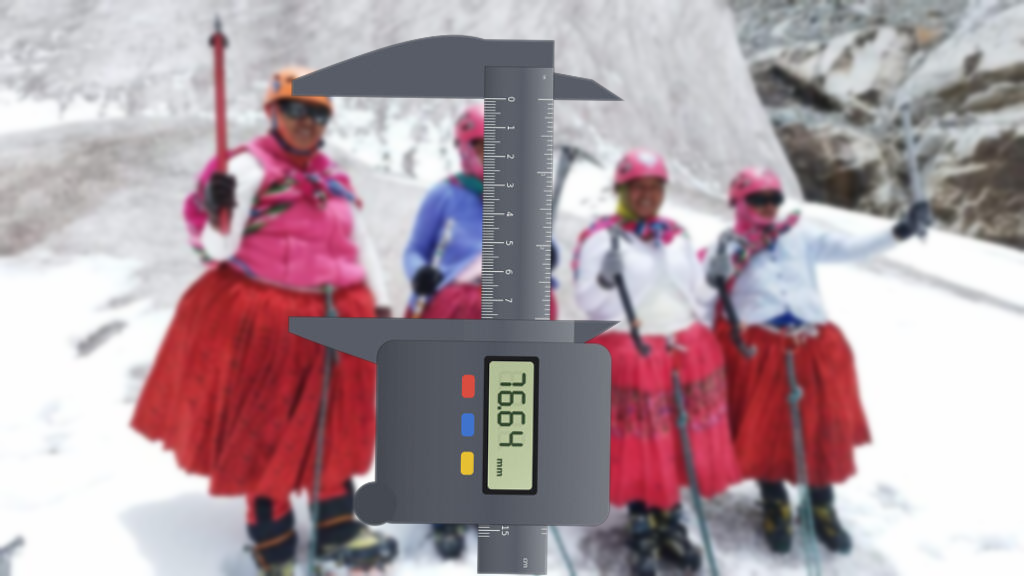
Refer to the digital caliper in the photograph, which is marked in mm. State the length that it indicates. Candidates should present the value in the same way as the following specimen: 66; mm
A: 76.64; mm
